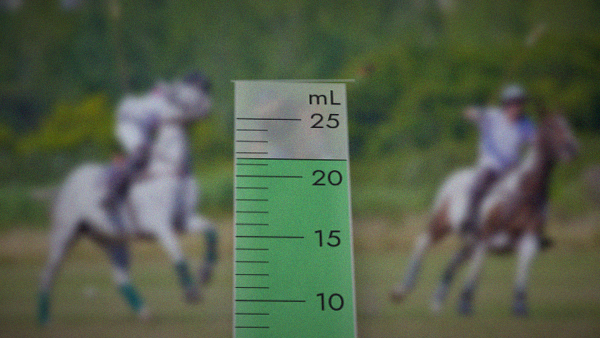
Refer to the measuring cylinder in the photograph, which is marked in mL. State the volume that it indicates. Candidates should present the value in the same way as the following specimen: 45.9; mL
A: 21.5; mL
